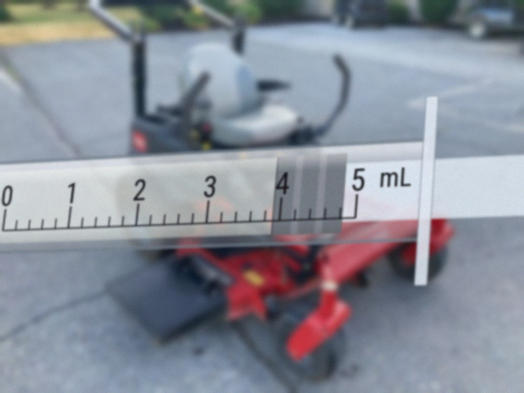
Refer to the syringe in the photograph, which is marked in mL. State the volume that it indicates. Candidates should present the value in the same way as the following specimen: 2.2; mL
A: 3.9; mL
